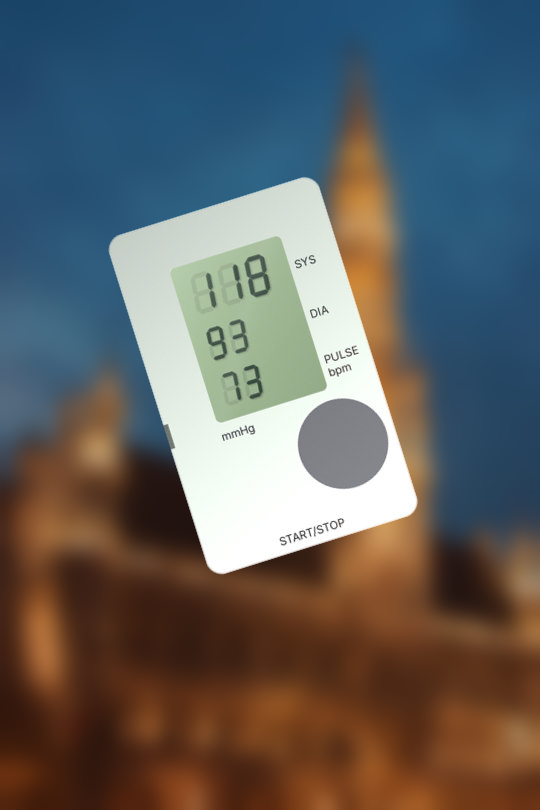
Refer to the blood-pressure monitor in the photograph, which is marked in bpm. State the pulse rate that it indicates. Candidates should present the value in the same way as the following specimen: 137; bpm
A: 73; bpm
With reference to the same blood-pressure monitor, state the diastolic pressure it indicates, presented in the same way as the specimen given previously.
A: 93; mmHg
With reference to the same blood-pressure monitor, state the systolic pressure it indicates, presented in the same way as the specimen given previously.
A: 118; mmHg
